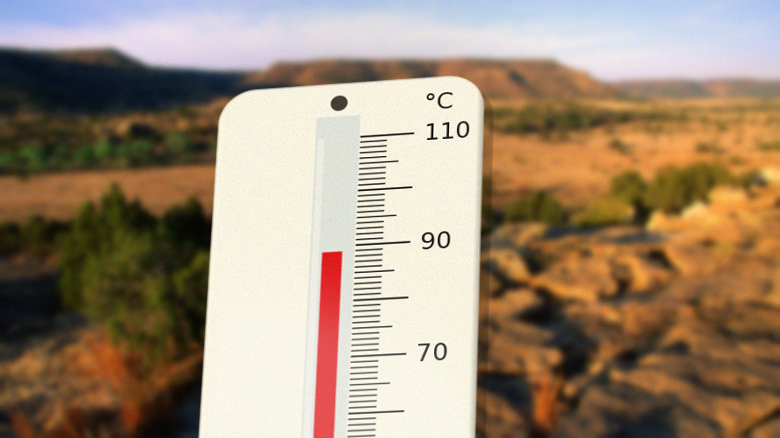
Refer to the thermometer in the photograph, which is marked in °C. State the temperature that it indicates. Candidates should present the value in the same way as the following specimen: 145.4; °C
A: 89; °C
